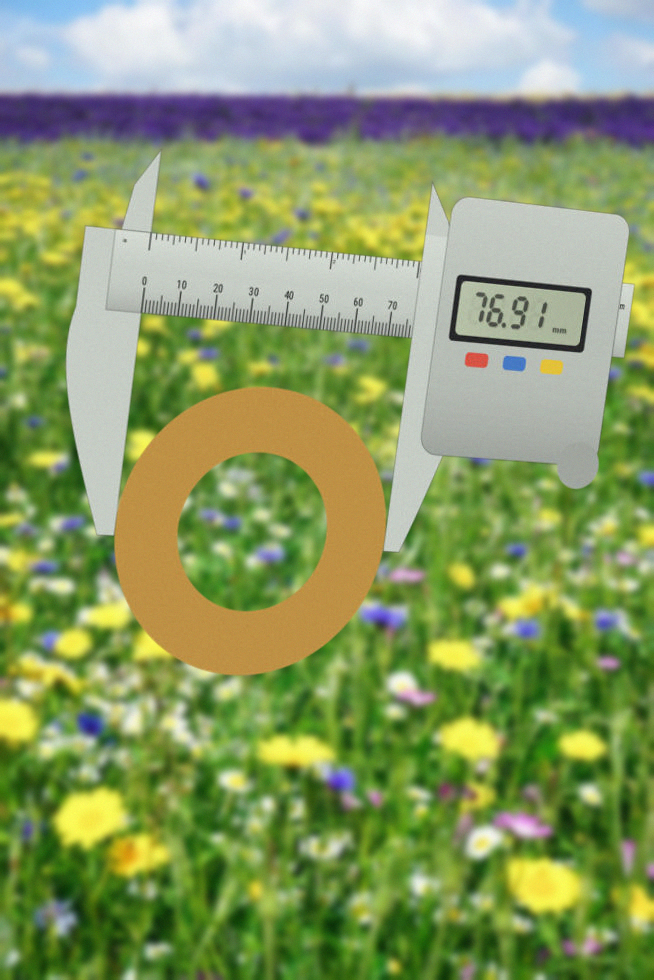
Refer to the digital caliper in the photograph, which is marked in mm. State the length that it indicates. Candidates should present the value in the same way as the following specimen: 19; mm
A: 76.91; mm
